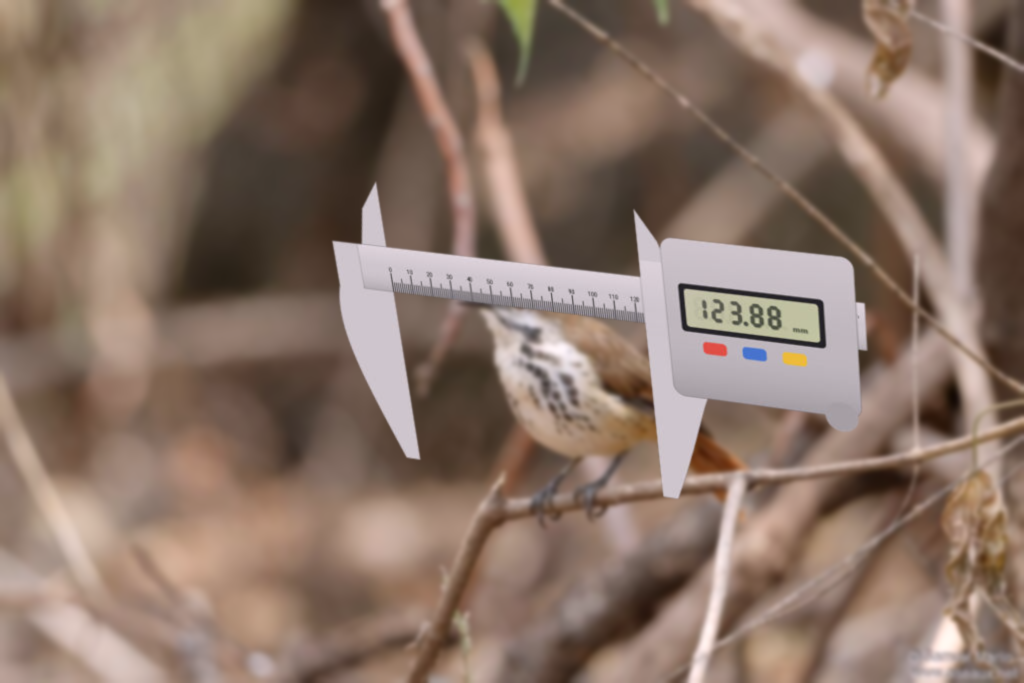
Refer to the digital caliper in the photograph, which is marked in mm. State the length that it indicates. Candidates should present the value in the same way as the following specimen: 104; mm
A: 123.88; mm
